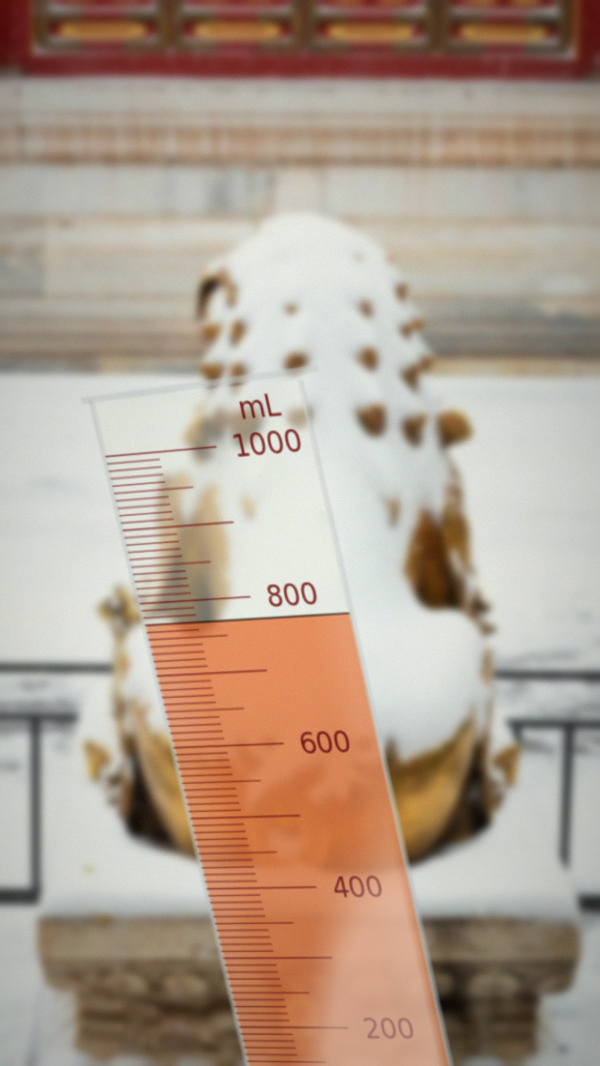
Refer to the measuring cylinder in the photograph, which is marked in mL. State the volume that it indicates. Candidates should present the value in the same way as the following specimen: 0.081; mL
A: 770; mL
